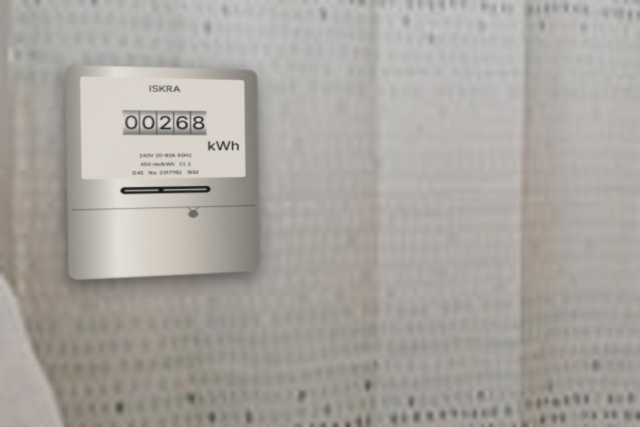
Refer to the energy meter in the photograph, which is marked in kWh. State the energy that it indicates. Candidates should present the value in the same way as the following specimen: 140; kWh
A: 268; kWh
